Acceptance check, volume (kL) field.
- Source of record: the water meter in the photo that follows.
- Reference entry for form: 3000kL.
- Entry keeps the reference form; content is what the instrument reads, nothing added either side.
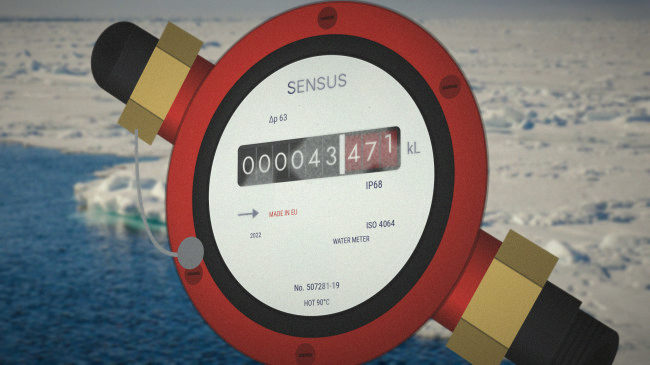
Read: 43.471kL
